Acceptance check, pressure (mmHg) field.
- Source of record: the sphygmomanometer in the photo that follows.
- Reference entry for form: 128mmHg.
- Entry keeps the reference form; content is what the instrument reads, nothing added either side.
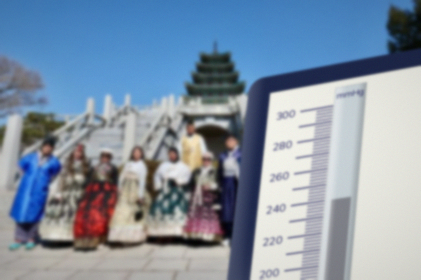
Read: 240mmHg
